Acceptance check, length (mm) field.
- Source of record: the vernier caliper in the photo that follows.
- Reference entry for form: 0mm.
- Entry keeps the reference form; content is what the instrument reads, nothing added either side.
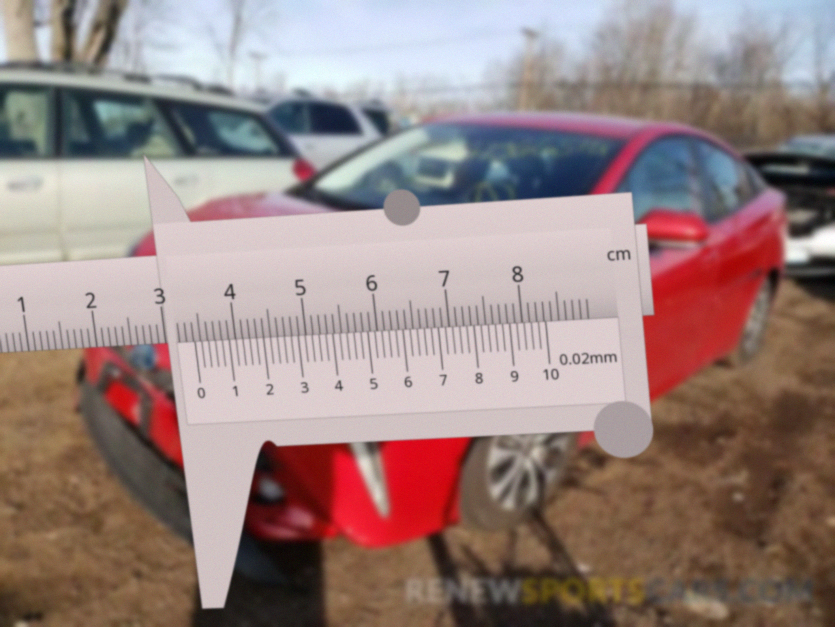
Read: 34.2mm
